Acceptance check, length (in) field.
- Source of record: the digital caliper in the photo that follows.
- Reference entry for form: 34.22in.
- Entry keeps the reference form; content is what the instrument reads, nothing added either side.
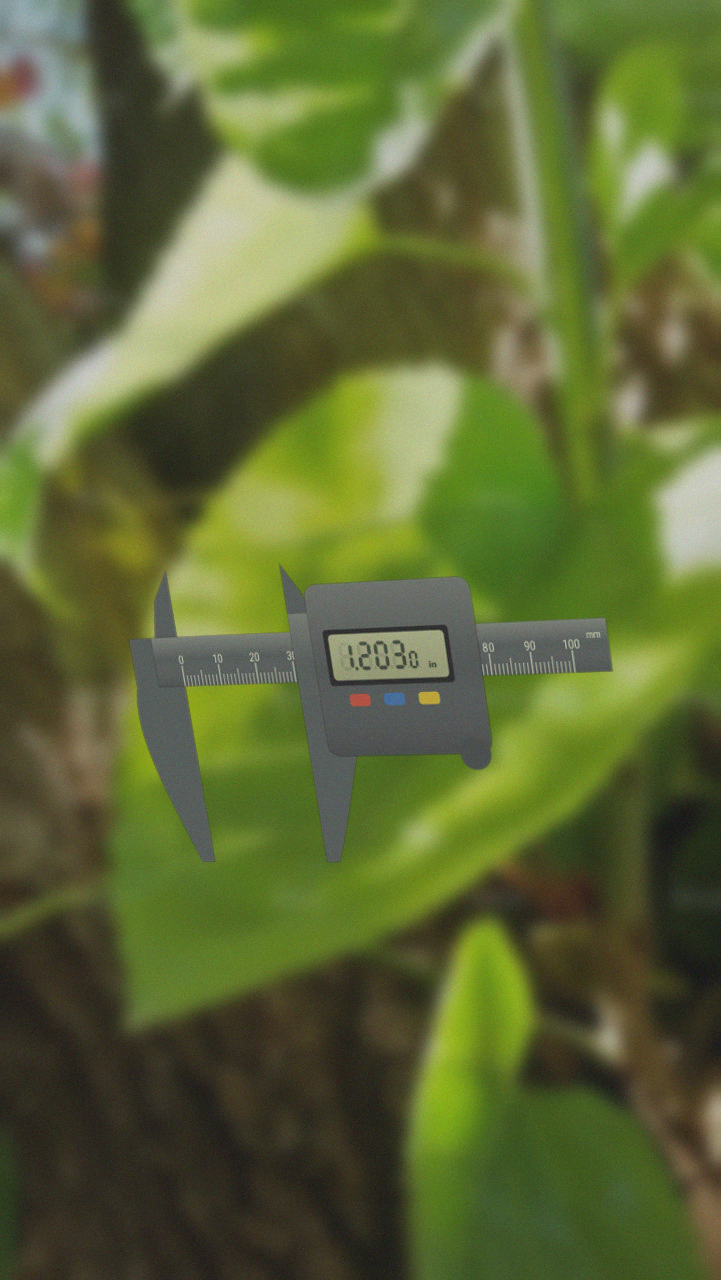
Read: 1.2030in
